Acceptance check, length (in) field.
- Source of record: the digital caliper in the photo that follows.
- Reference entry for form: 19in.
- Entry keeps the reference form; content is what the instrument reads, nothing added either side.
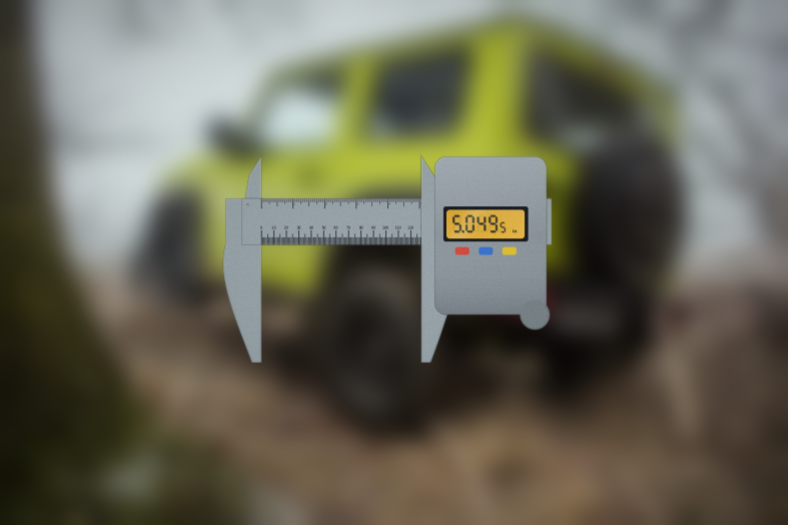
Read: 5.0495in
